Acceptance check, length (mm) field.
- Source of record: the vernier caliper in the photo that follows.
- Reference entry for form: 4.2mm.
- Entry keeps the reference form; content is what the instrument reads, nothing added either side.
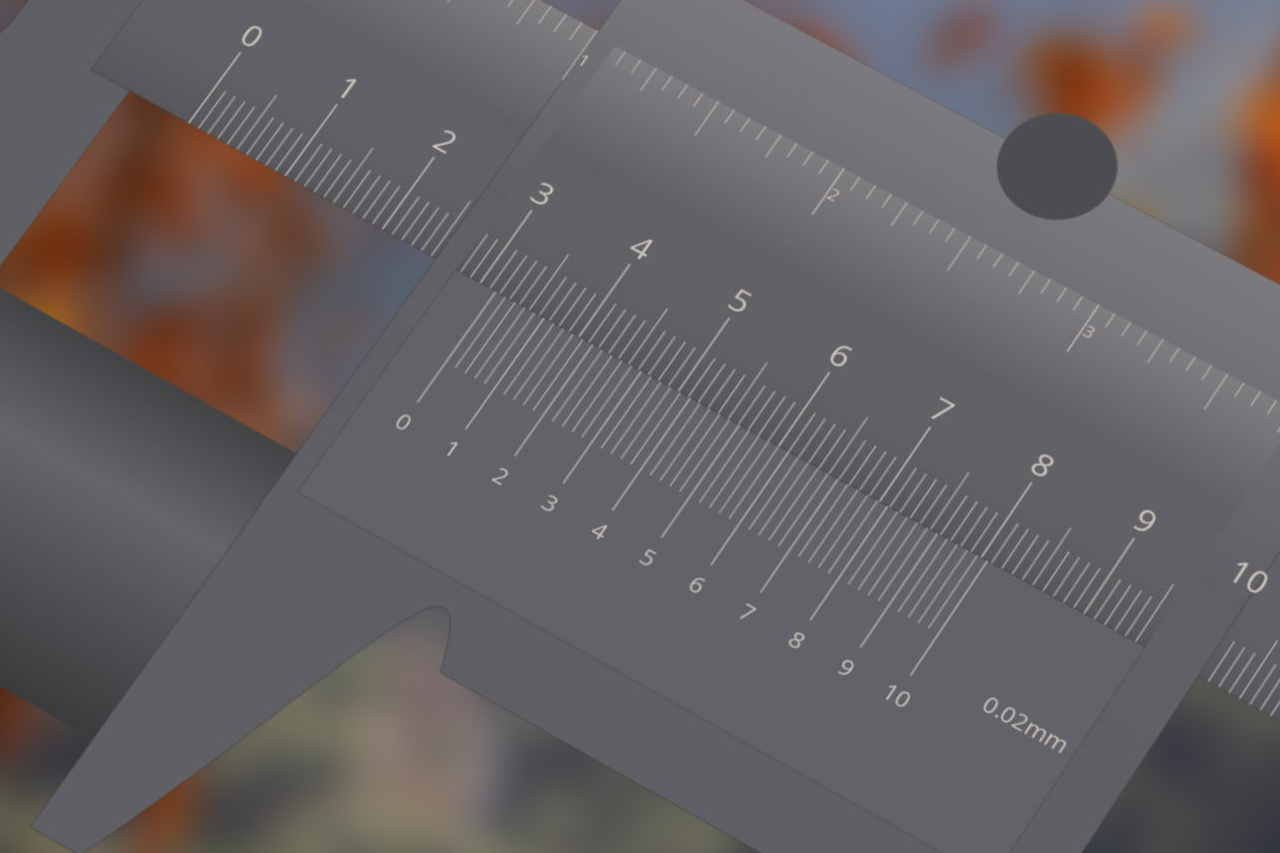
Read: 31.6mm
